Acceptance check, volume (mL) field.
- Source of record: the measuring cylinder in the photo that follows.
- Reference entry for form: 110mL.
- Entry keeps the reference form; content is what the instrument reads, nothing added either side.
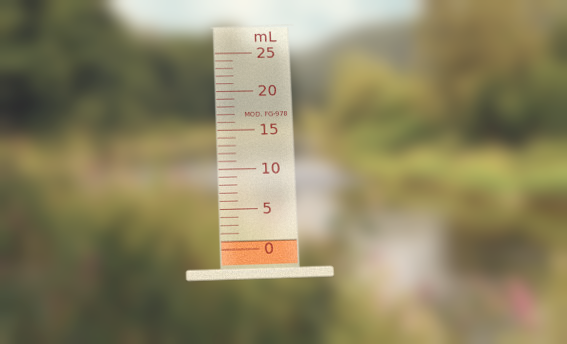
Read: 1mL
